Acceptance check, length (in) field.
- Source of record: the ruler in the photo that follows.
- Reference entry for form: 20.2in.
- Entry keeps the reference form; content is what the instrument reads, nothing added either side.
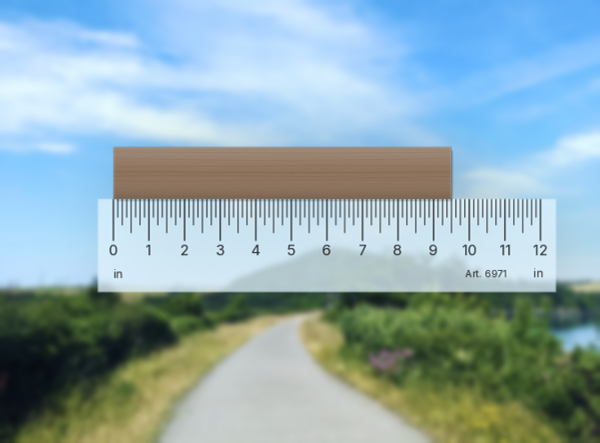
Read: 9.5in
